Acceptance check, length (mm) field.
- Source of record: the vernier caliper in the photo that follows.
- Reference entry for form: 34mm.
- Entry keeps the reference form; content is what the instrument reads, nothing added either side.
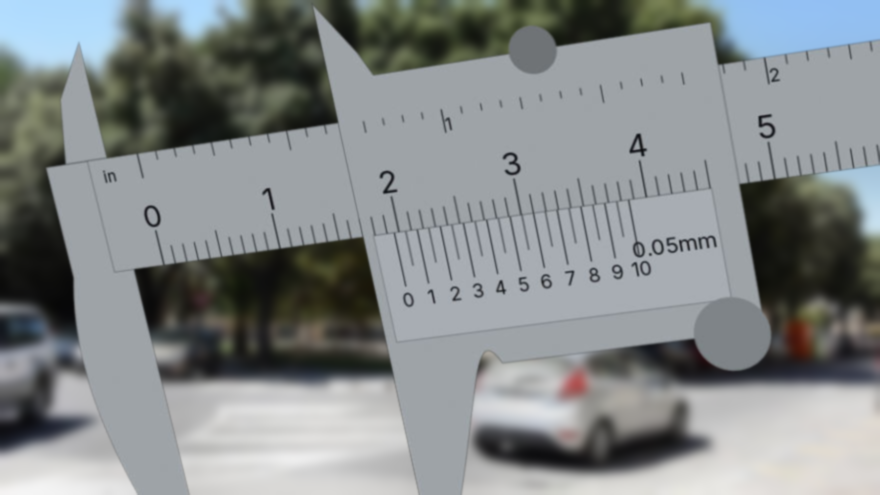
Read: 19.6mm
